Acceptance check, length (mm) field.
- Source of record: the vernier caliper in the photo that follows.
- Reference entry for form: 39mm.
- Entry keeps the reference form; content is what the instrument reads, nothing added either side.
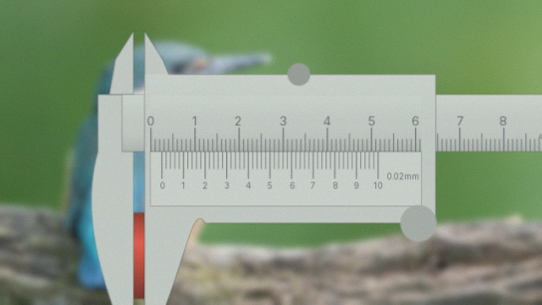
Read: 2.5mm
